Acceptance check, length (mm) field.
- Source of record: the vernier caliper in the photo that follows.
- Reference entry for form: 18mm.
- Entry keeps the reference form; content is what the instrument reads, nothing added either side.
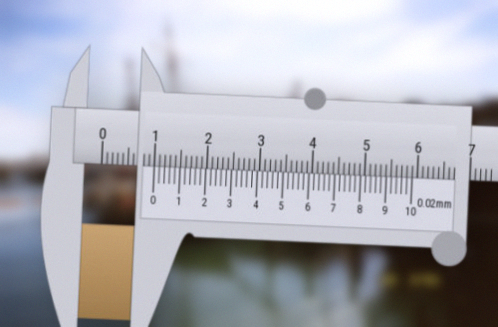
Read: 10.0mm
